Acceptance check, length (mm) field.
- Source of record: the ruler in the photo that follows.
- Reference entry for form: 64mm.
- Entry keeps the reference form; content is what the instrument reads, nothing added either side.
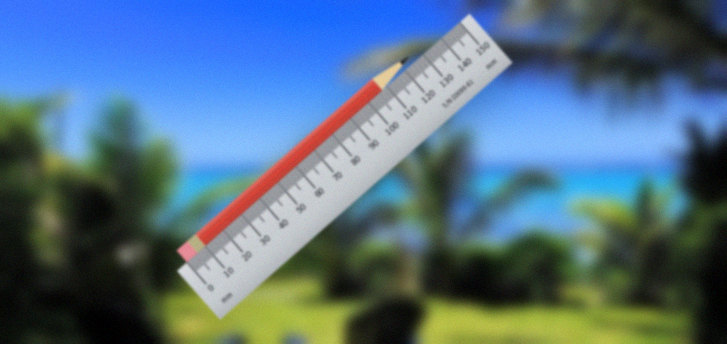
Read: 125mm
